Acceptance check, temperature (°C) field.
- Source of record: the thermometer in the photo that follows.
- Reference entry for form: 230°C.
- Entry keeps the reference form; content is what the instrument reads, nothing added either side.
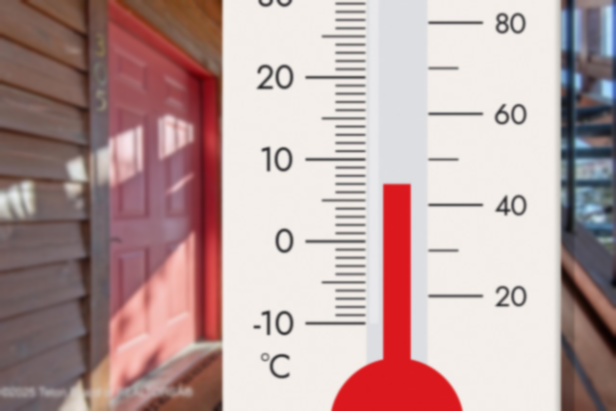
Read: 7°C
